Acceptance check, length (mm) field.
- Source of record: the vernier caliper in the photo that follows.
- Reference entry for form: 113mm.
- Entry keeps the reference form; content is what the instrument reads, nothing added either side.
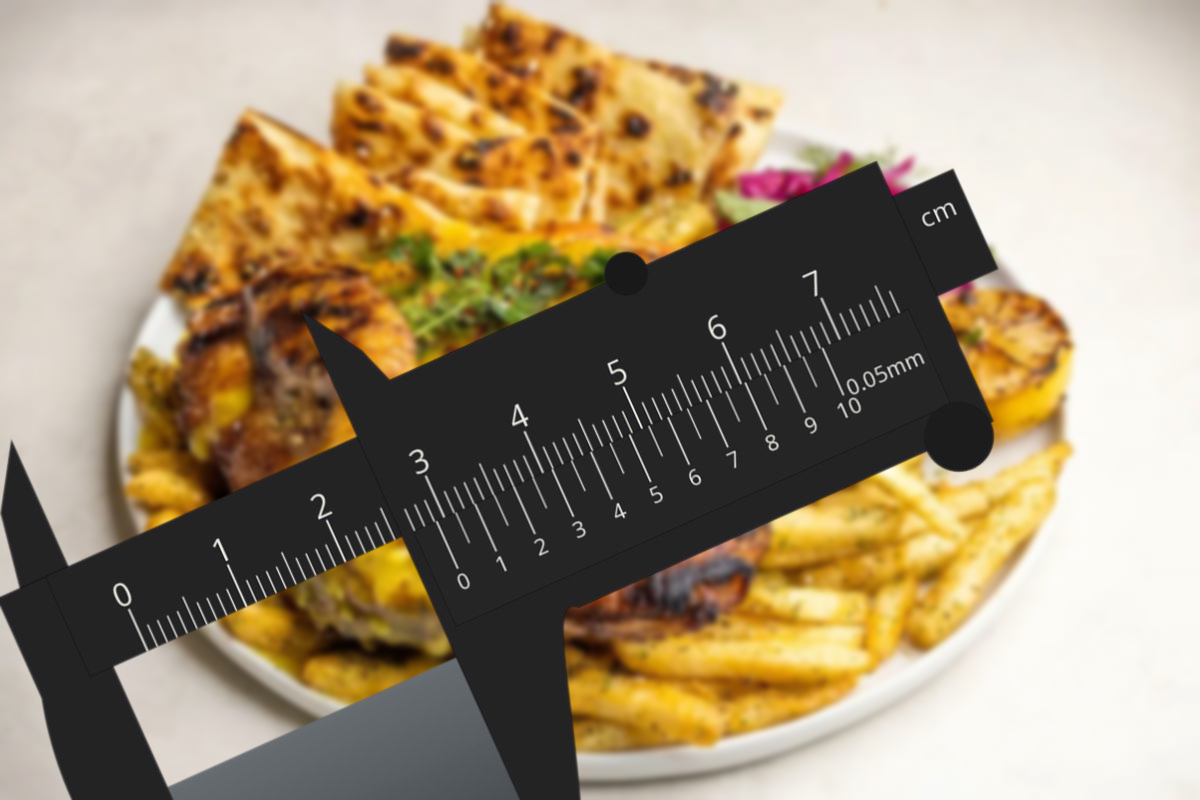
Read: 29.2mm
